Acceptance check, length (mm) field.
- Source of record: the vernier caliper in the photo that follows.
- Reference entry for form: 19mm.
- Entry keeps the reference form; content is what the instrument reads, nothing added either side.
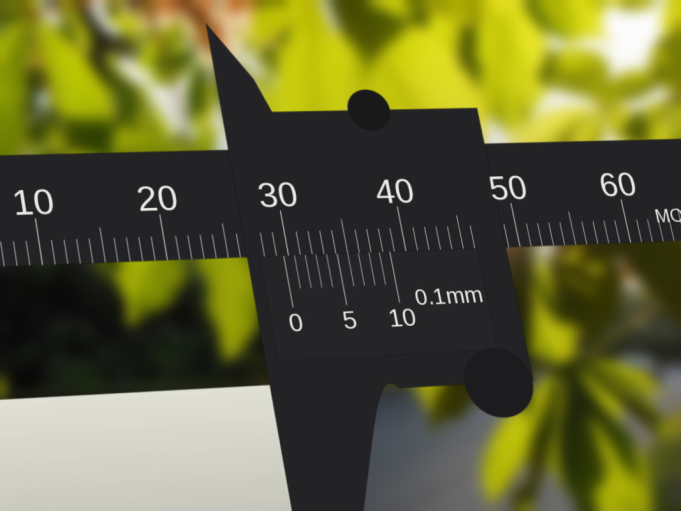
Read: 29.6mm
